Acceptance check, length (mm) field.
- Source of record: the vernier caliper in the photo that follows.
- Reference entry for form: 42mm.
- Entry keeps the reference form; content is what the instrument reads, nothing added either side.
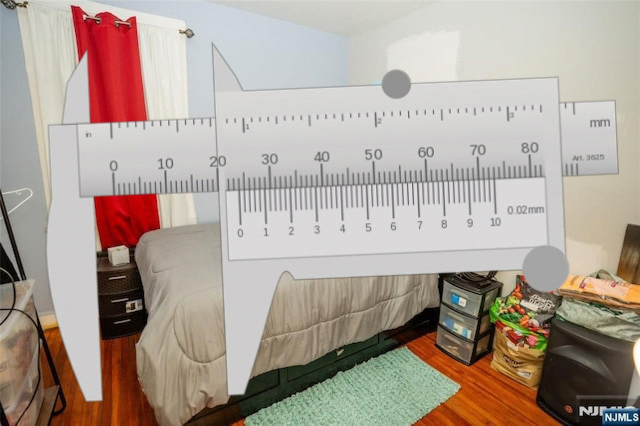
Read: 24.0mm
